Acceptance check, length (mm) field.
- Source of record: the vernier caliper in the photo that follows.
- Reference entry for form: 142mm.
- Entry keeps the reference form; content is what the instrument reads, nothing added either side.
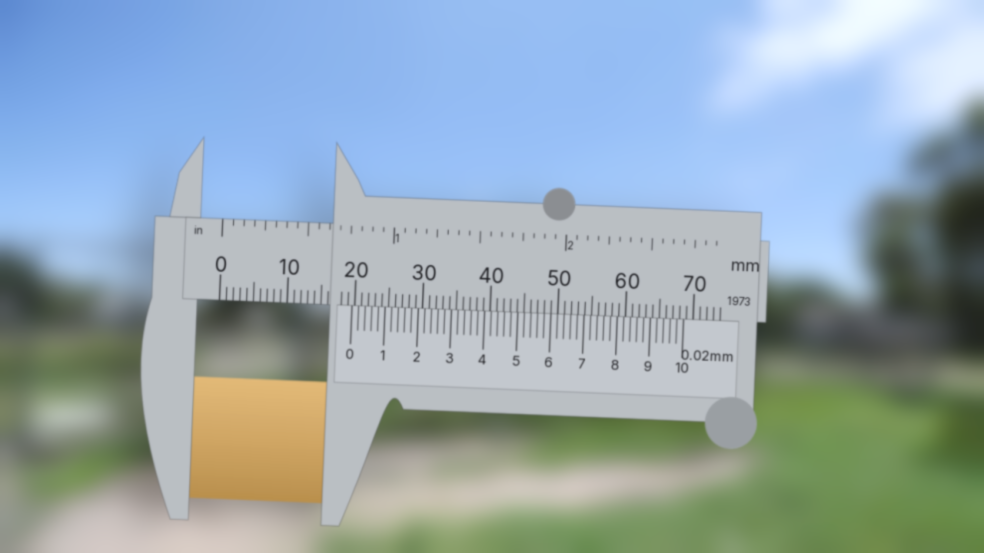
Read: 19.6mm
